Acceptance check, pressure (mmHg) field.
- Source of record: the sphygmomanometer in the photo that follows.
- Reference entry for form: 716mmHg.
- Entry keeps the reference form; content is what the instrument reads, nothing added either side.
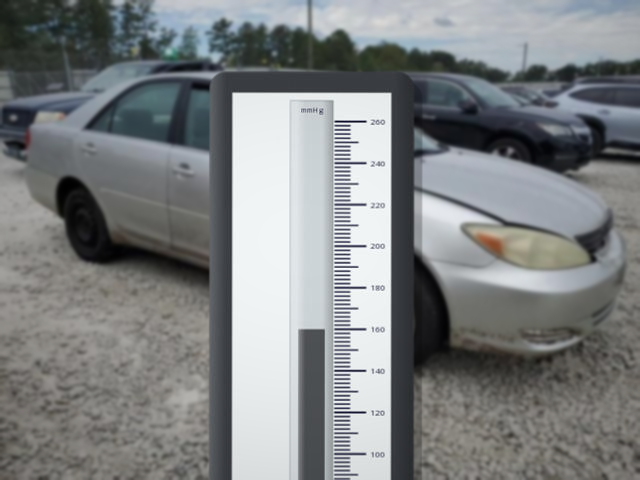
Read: 160mmHg
